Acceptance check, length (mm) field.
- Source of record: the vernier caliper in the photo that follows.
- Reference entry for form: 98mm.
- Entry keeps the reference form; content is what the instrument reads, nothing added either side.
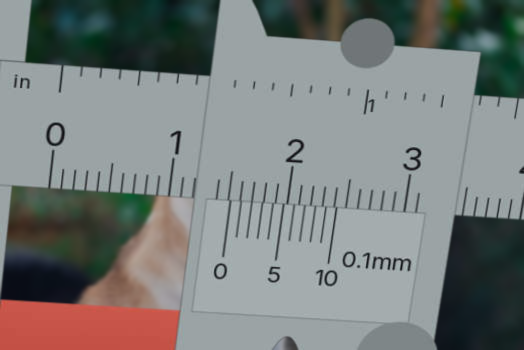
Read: 15.2mm
